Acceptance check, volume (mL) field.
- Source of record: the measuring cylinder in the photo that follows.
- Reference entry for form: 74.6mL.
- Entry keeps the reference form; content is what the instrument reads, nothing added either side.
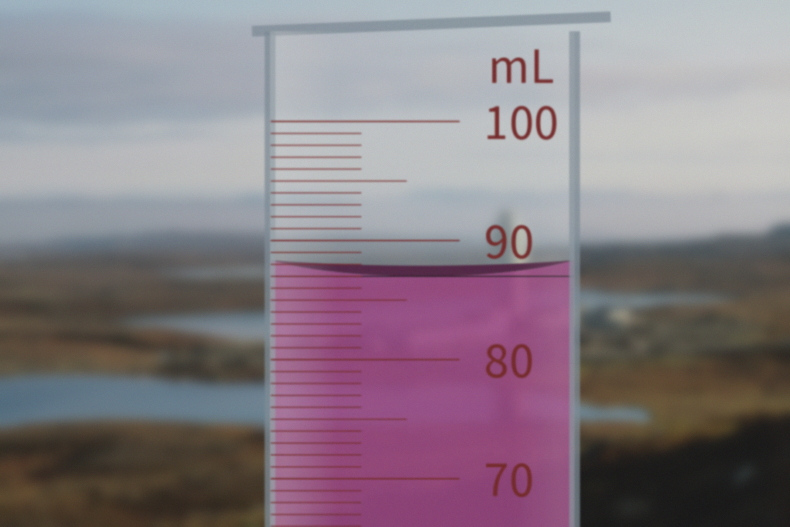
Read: 87mL
